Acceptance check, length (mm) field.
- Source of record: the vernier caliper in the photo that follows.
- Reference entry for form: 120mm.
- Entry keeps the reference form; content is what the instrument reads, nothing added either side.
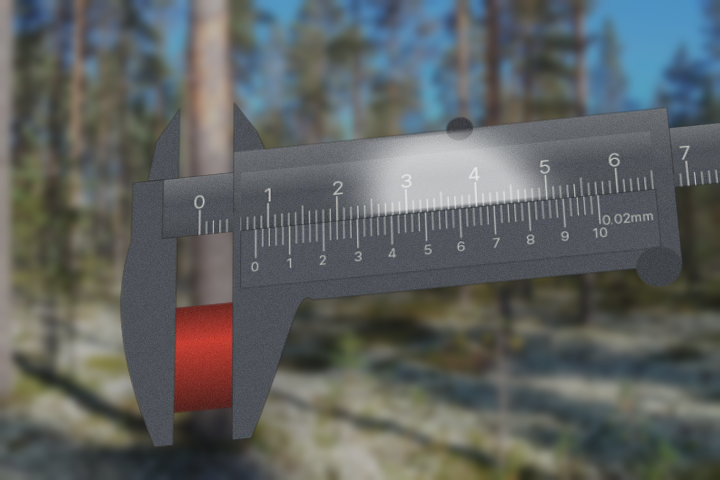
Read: 8.2mm
